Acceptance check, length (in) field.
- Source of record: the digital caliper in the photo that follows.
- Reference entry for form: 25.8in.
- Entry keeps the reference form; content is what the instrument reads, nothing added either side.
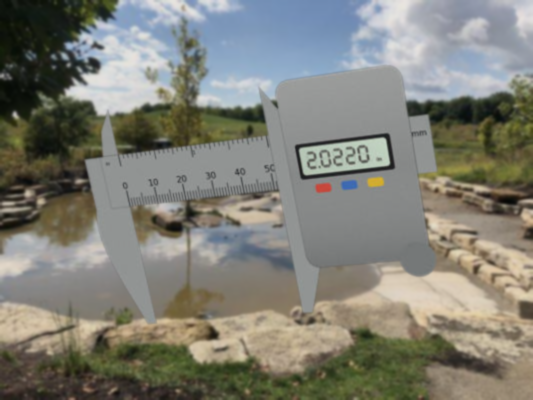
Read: 2.0220in
